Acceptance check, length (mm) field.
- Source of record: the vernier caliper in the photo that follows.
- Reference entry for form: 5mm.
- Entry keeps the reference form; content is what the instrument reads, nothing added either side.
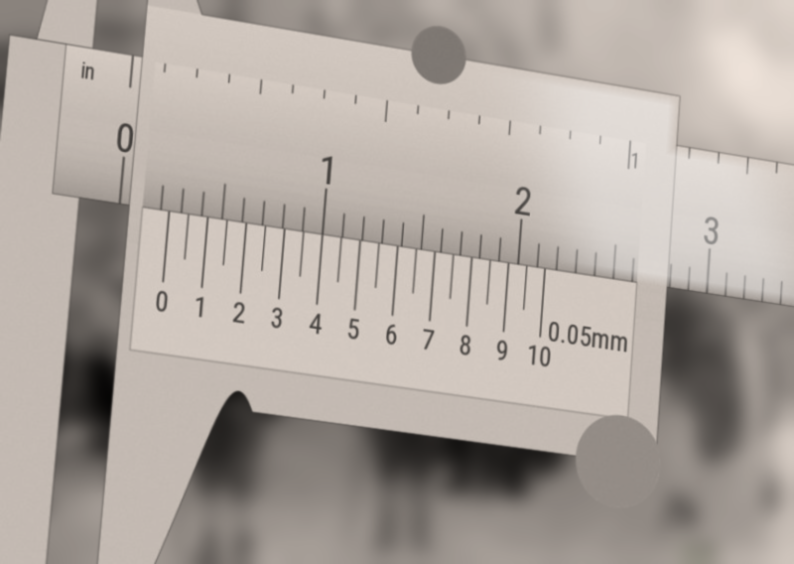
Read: 2.4mm
